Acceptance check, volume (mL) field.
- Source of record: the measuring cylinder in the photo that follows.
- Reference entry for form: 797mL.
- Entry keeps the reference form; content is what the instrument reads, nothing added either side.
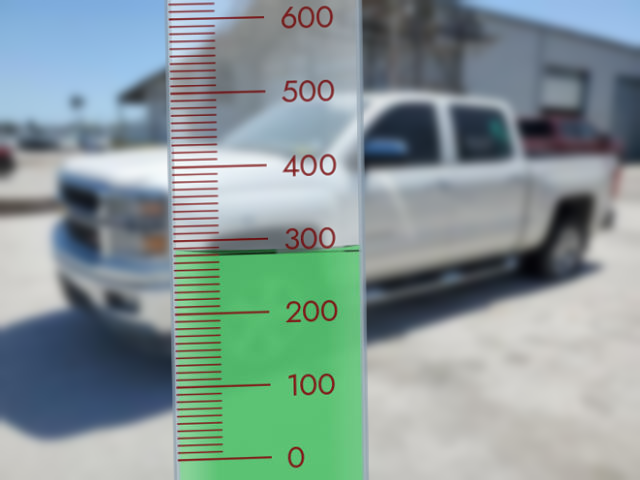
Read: 280mL
